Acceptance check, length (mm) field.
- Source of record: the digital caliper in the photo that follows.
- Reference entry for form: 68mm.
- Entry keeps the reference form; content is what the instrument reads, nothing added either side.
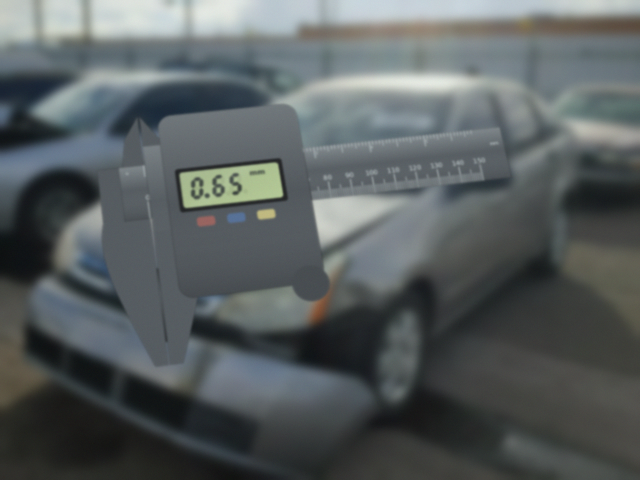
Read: 0.65mm
